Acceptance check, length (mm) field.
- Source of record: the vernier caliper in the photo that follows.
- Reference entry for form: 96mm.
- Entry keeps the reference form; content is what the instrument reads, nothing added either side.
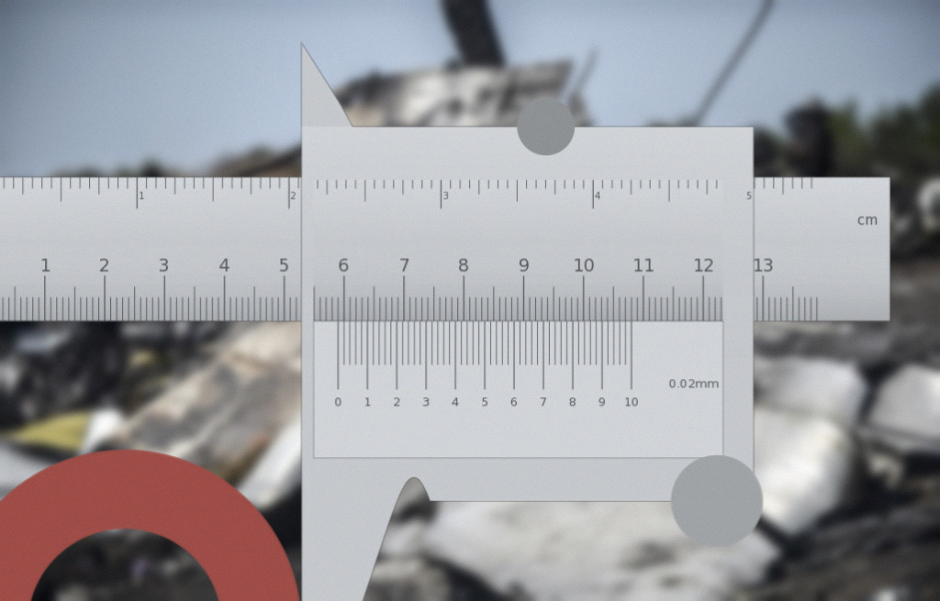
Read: 59.0mm
